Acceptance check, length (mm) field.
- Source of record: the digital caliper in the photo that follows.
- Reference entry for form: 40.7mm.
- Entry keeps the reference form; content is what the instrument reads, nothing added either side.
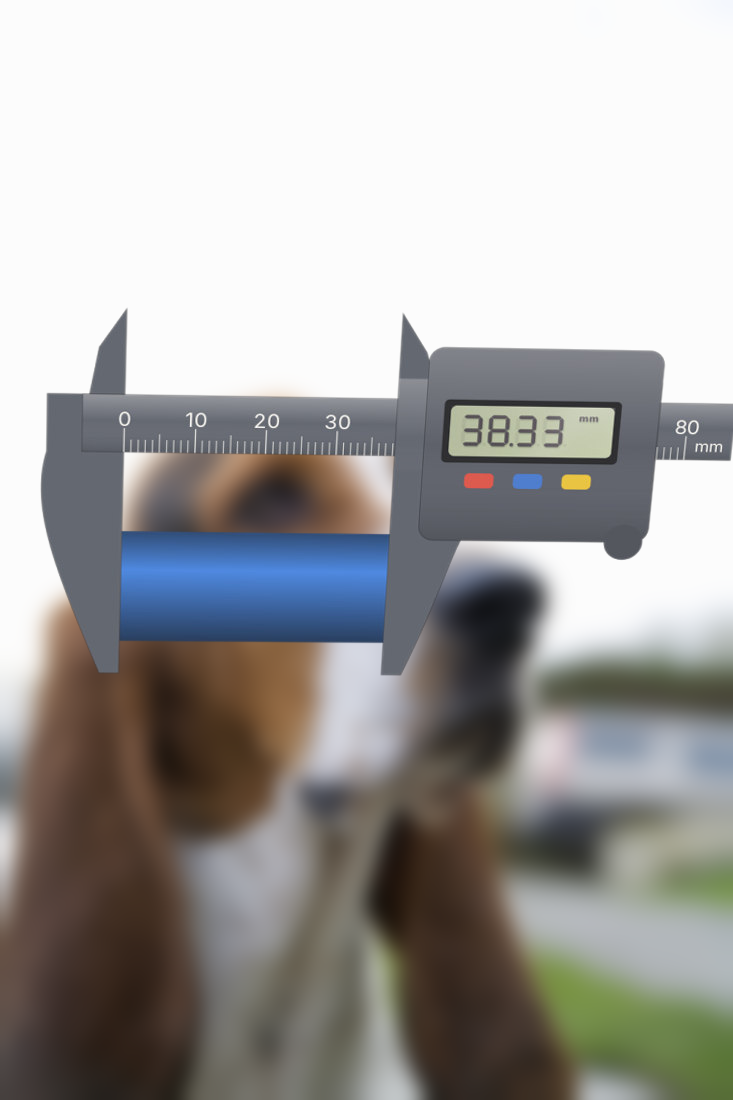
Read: 38.33mm
